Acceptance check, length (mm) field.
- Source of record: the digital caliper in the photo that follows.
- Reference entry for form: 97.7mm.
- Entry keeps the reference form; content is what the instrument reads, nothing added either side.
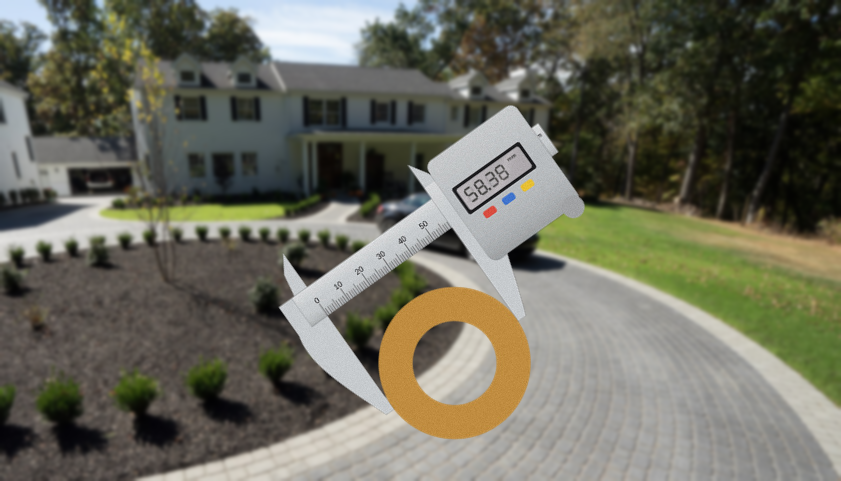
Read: 58.38mm
